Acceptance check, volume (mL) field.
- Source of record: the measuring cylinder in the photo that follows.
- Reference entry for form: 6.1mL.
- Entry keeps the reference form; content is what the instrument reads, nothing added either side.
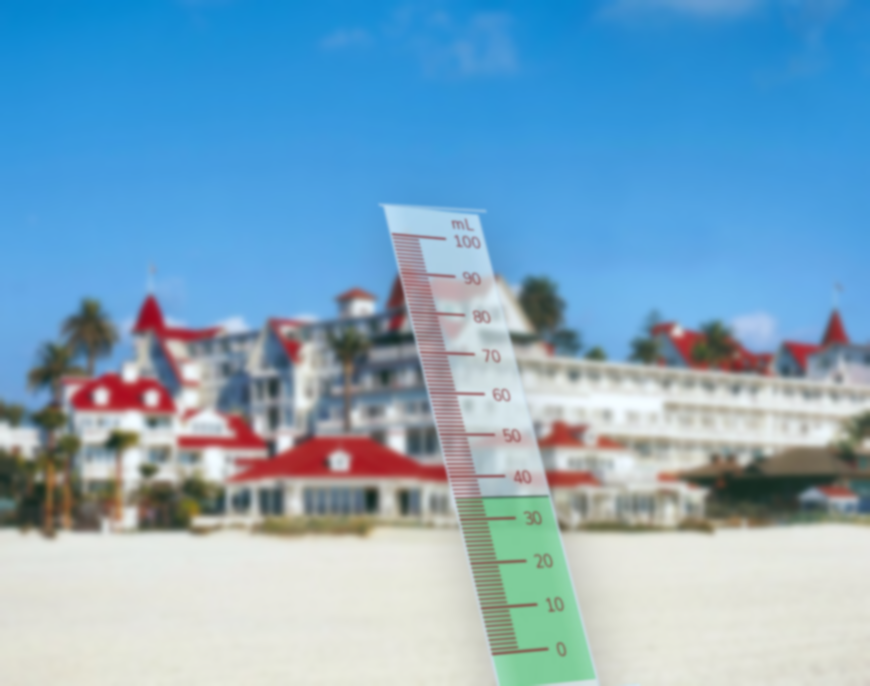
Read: 35mL
